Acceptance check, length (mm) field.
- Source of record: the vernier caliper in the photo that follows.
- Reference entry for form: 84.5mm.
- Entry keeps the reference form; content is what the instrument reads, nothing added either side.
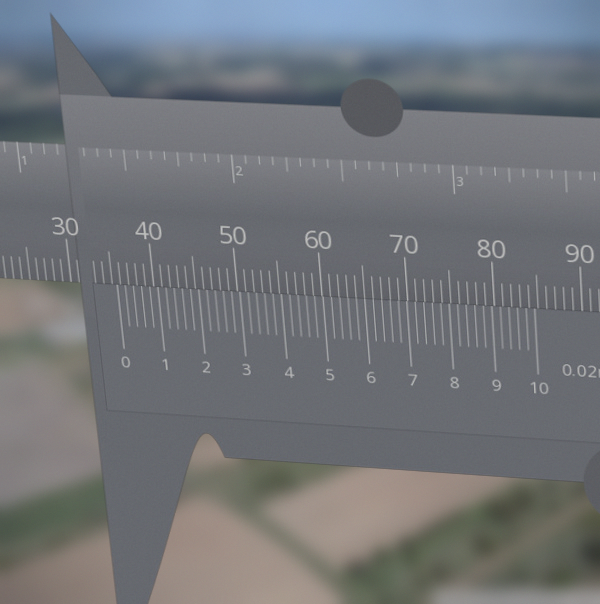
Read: 35.6mm
